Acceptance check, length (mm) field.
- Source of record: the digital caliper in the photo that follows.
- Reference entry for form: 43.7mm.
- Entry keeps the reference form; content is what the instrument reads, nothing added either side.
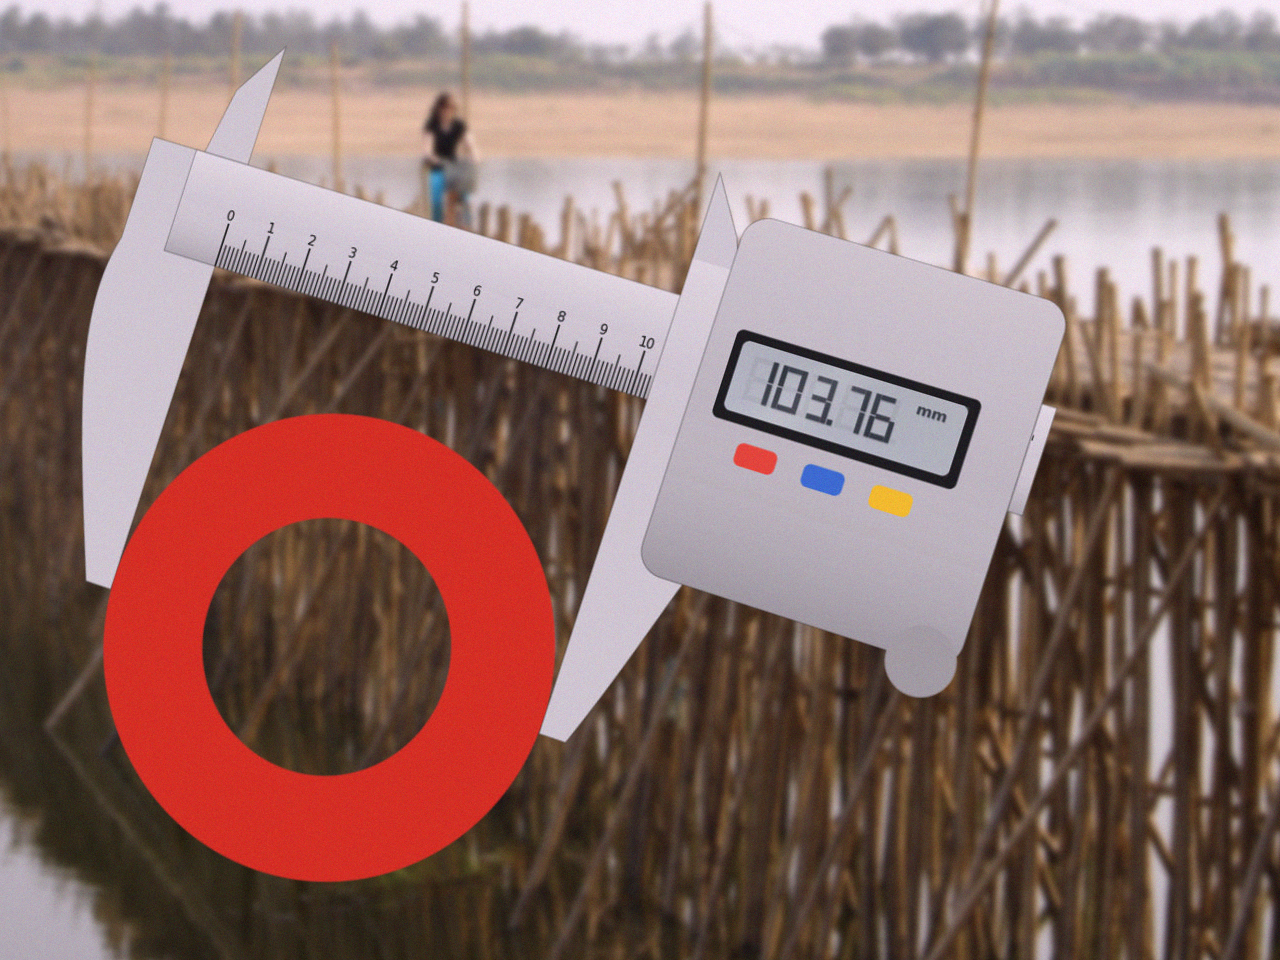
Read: 103.76mm
